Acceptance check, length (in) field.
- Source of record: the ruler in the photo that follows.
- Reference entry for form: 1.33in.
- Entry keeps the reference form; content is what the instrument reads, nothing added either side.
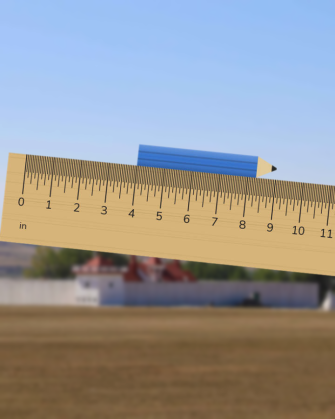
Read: 5in
